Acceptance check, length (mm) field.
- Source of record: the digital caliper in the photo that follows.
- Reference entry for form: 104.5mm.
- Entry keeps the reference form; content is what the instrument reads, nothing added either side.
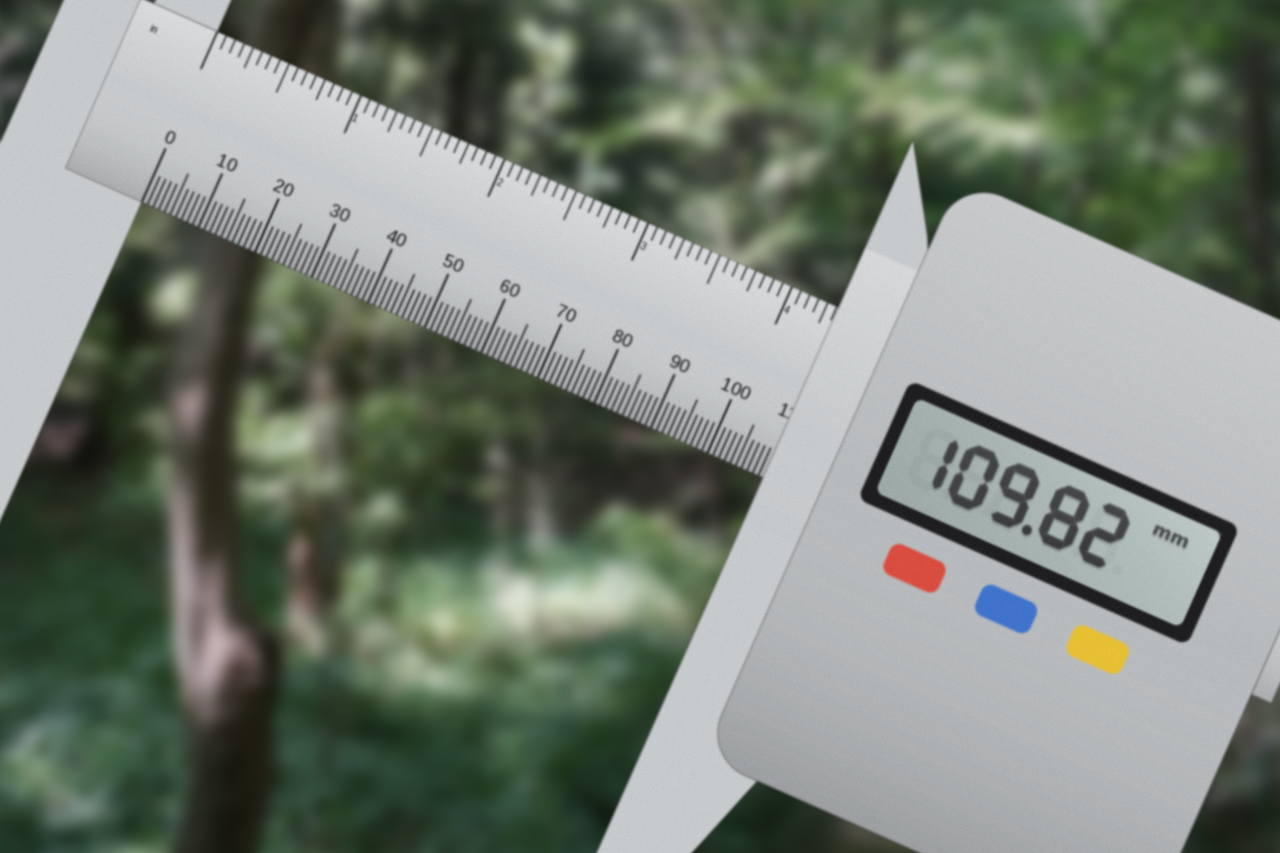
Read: 109.82mm
